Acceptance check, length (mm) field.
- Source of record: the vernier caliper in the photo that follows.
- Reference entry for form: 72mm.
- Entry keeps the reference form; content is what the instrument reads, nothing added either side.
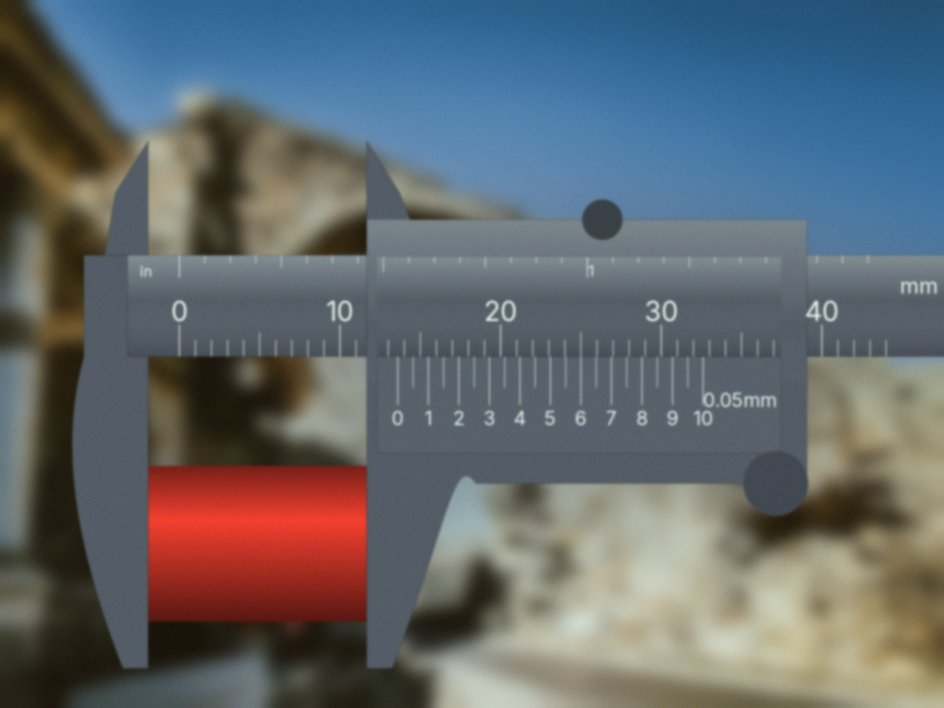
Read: 13.6mm
